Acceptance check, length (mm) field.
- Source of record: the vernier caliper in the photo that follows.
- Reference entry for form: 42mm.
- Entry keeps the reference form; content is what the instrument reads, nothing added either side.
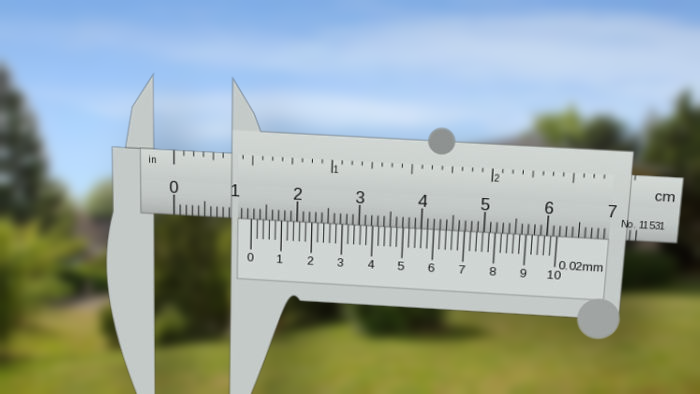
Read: 12.6mm
